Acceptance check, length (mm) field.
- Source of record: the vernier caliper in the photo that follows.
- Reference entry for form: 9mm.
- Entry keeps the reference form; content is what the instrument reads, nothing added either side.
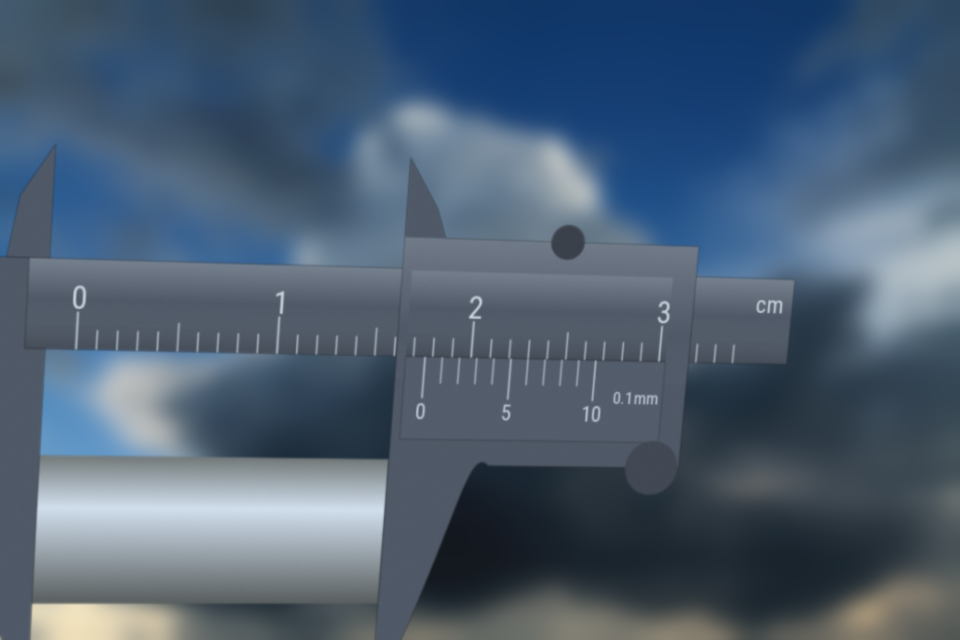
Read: 17.6mm
